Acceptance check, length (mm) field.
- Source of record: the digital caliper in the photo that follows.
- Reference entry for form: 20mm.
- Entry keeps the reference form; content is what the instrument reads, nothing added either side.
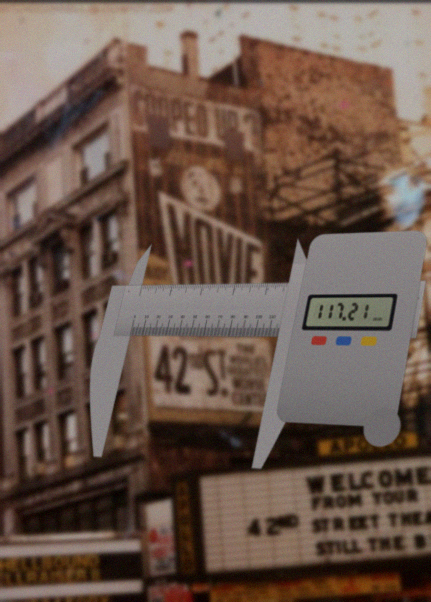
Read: 117.21mm
